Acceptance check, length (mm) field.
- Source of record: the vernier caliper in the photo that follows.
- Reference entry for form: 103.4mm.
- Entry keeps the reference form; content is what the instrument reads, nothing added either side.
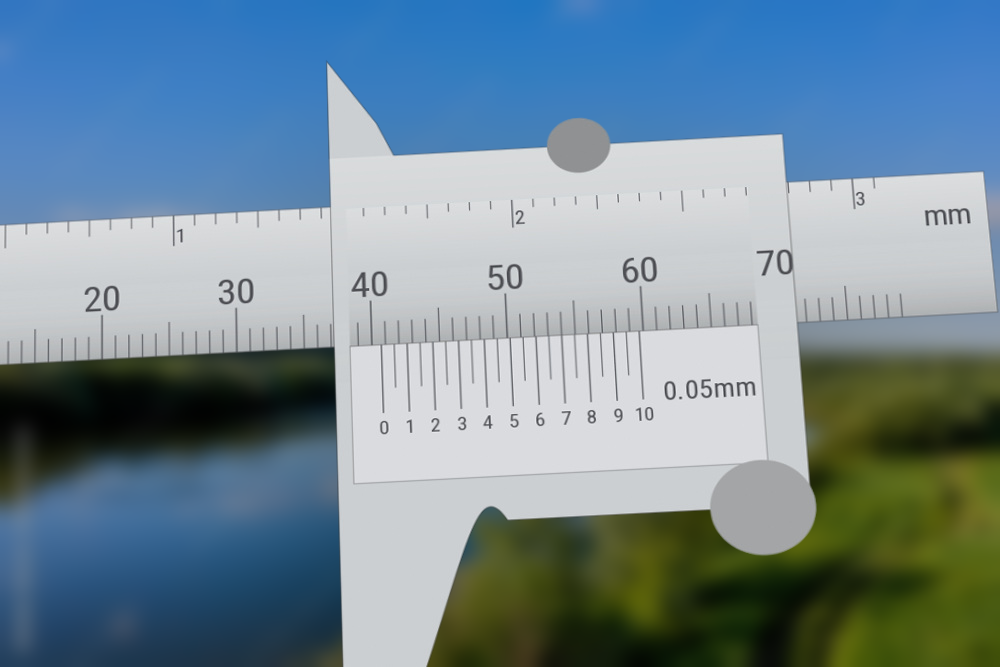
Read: 40.7mm
